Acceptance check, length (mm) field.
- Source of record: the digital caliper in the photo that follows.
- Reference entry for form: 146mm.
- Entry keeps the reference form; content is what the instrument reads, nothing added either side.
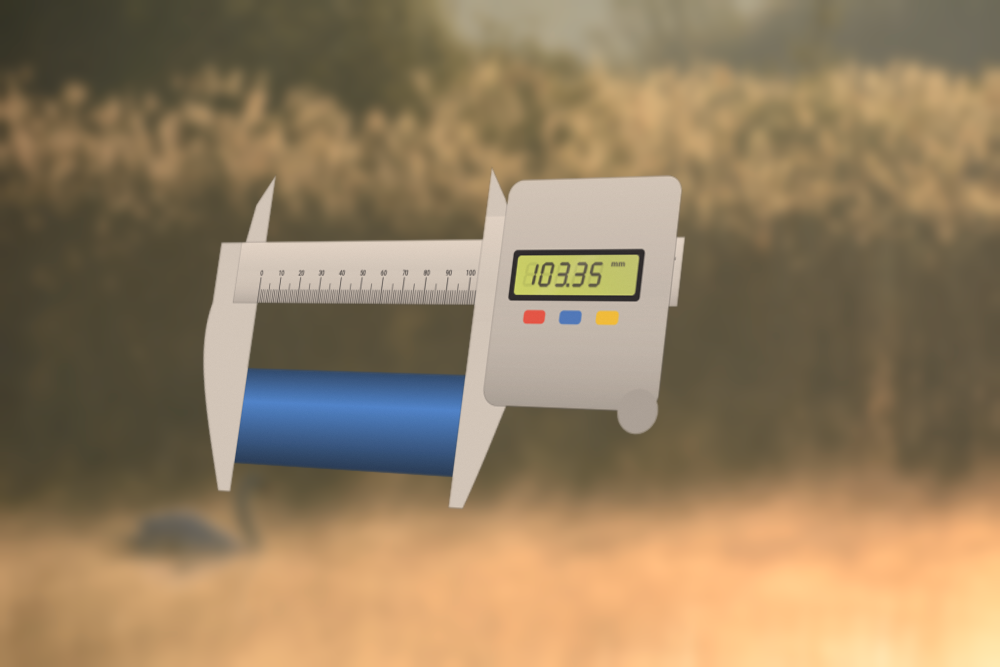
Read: 103.35mm
